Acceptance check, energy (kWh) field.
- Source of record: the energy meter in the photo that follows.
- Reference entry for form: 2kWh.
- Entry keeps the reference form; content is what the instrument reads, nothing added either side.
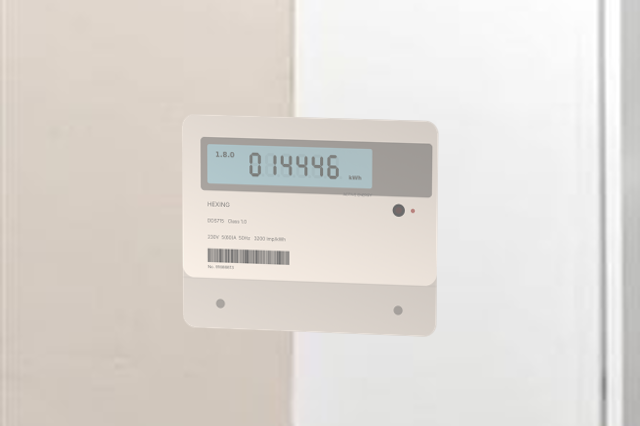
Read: 14446kWh
